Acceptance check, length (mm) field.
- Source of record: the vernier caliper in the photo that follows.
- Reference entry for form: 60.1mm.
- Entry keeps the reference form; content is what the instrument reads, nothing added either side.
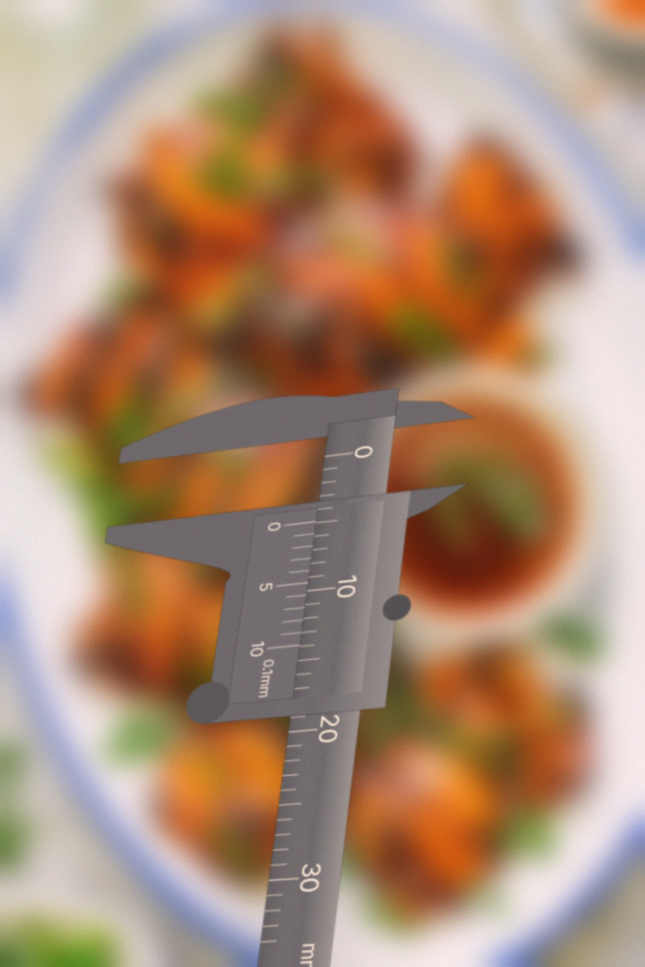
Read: 4.9mm
